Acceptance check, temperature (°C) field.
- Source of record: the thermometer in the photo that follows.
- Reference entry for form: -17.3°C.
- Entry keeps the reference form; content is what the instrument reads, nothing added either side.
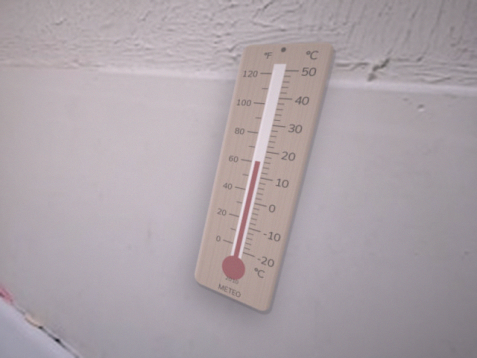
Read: 16°C
